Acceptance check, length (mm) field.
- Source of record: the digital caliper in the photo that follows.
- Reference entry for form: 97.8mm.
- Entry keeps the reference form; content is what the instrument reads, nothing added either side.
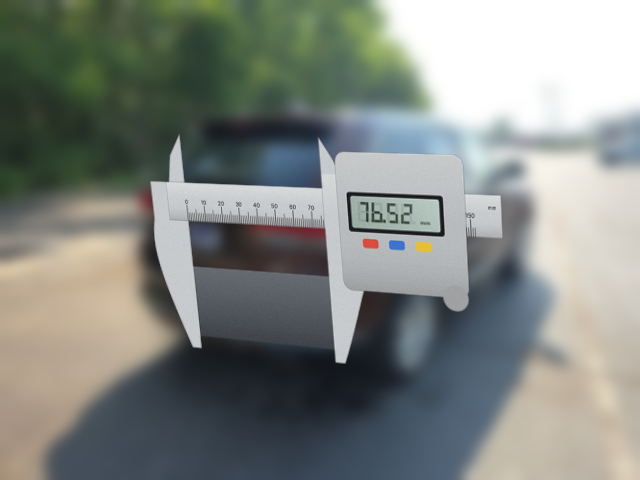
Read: 76.52mm
